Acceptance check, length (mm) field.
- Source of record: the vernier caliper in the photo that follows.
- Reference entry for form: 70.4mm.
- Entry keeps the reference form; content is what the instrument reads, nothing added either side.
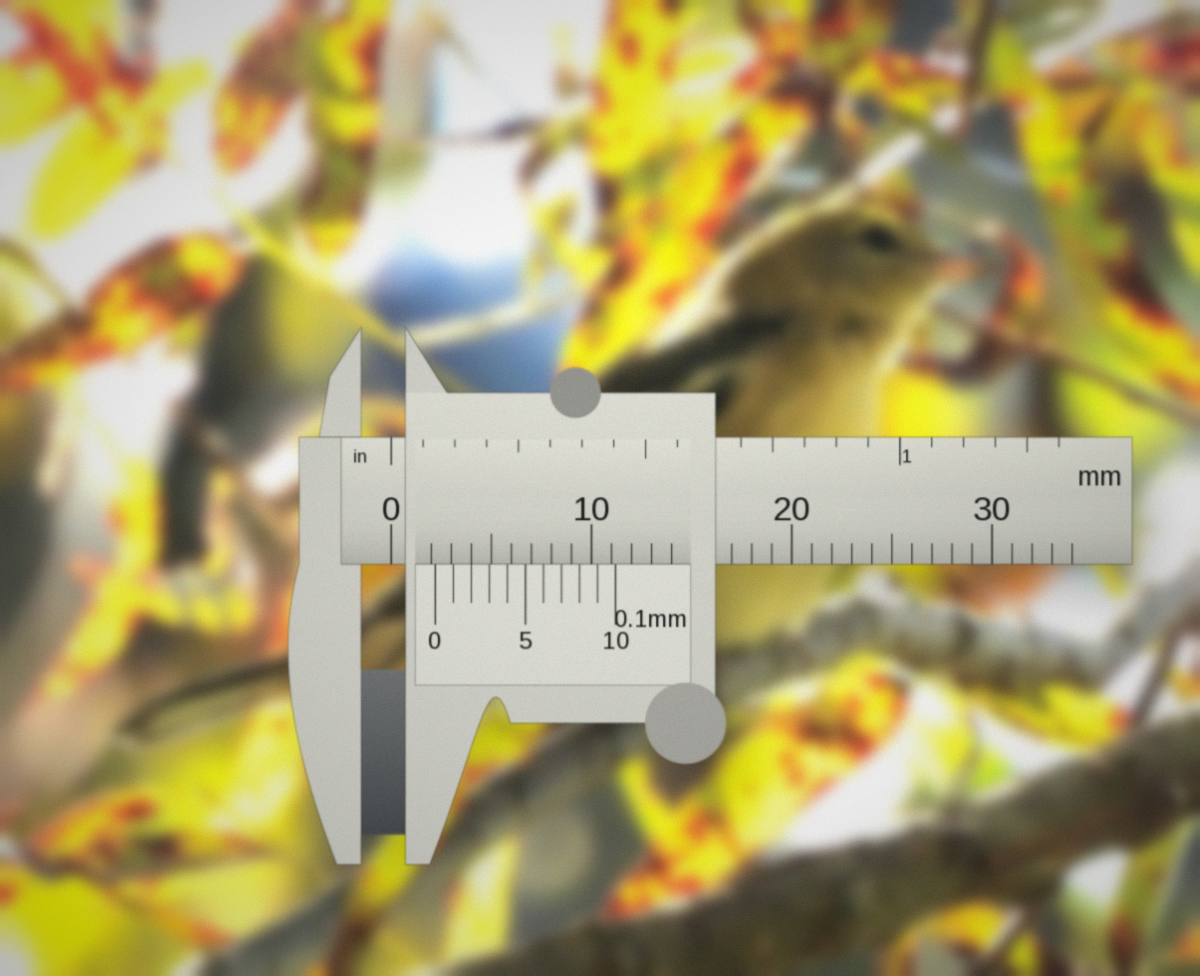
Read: 2.2mm
